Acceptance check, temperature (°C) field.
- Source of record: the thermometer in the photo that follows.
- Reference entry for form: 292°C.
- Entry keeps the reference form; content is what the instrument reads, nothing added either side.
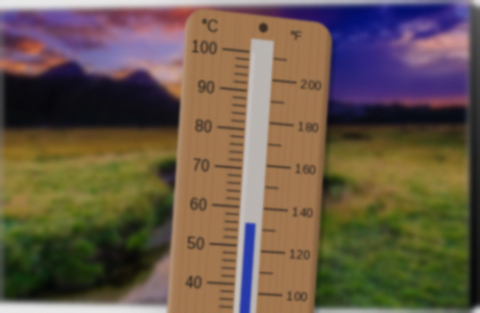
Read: 56°C
